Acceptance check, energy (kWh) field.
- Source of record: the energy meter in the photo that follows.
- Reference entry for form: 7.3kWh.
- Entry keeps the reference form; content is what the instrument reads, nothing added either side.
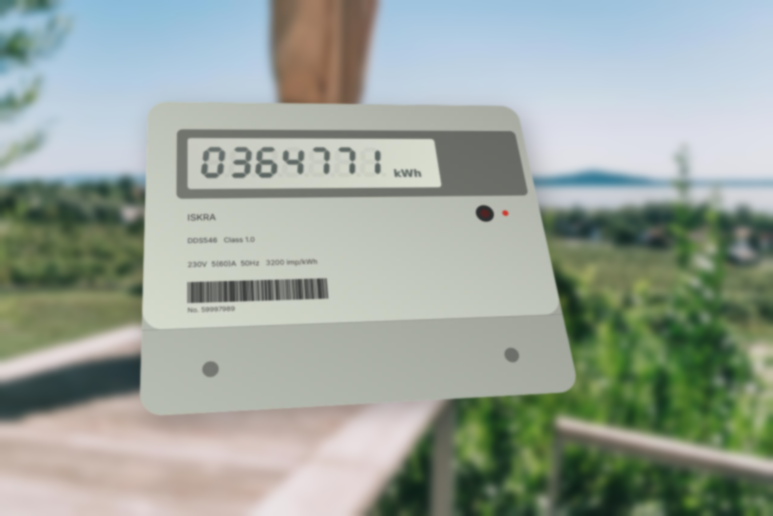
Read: 364771kWh
